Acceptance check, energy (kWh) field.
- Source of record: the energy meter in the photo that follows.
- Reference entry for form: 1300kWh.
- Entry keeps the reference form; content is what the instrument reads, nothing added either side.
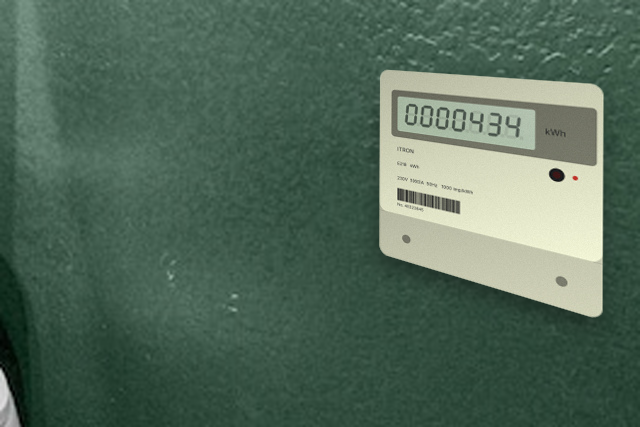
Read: 434kWh
